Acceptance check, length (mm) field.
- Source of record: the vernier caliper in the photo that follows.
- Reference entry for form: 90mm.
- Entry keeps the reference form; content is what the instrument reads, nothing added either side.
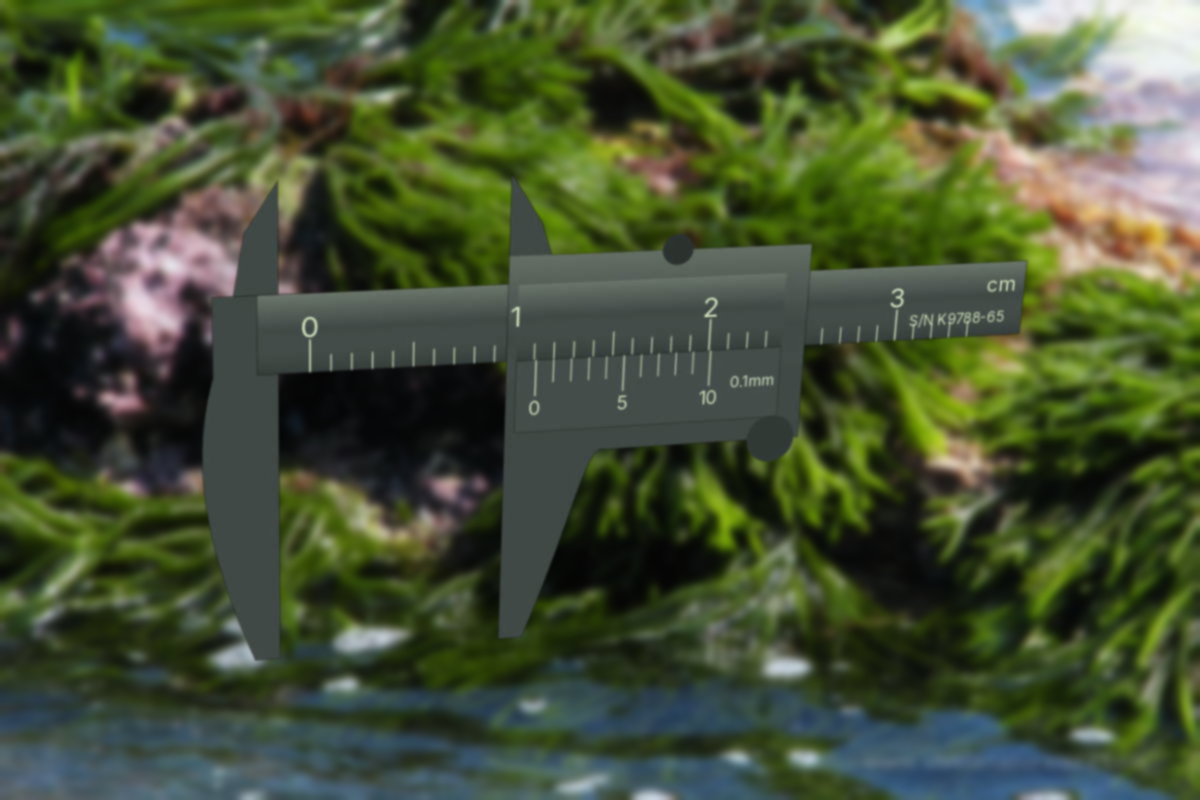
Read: 11.1mm
